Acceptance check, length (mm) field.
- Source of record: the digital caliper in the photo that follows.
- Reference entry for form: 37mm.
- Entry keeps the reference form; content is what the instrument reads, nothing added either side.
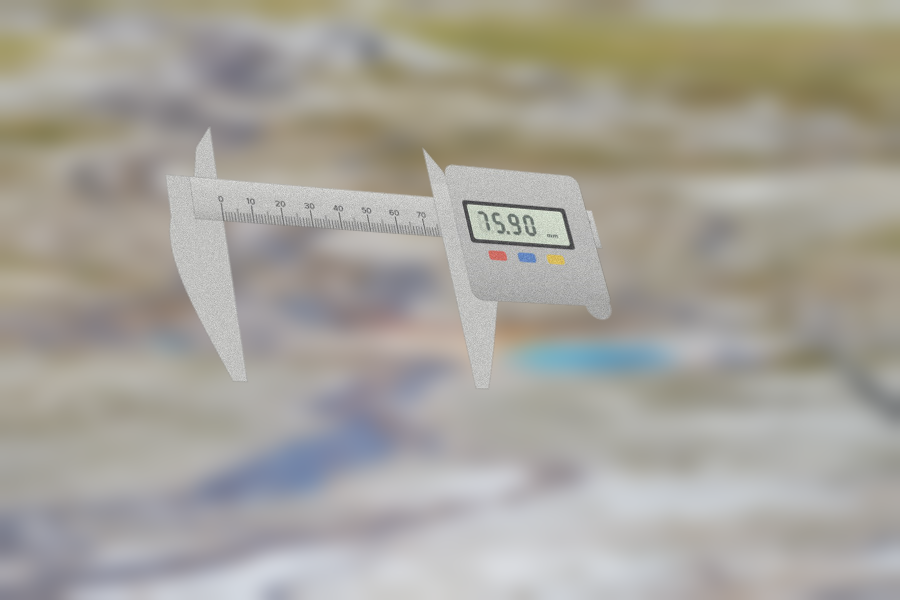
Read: 75.90mm
